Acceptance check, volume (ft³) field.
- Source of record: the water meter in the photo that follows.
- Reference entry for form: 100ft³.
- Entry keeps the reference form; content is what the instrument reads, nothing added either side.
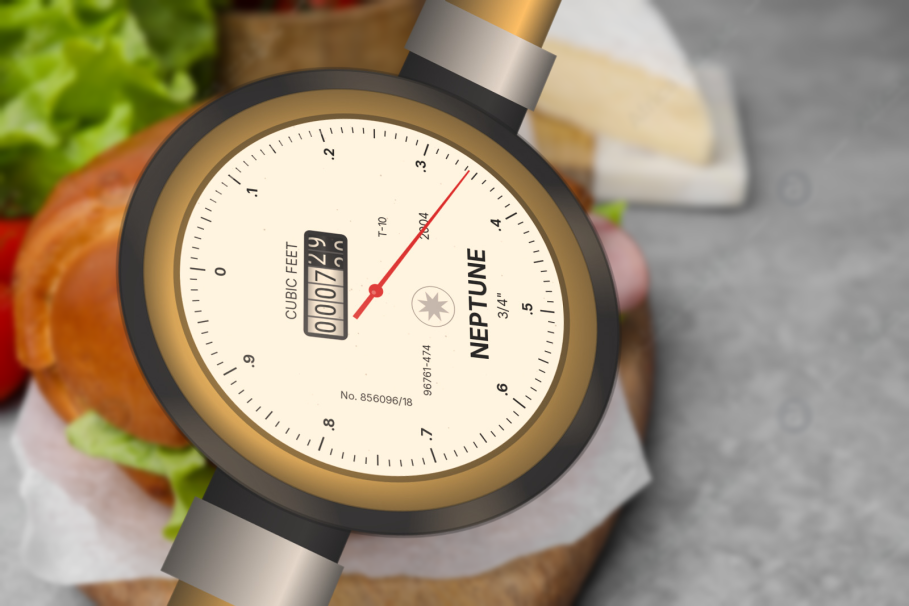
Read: 729.34ft³
